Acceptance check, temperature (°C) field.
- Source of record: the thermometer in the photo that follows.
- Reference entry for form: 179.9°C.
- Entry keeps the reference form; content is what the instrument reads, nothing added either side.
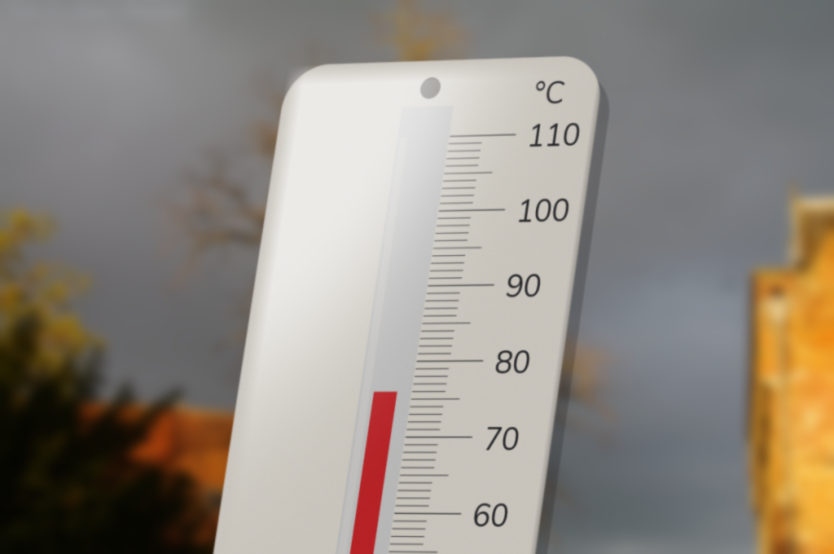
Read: 76°C
